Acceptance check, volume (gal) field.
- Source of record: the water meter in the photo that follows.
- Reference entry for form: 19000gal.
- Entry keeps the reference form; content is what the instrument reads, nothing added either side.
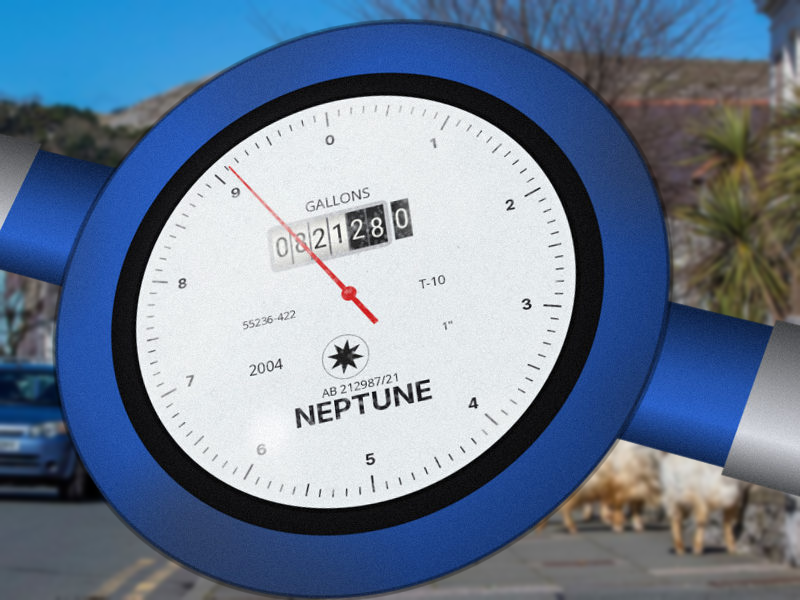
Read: 821279.1gal
